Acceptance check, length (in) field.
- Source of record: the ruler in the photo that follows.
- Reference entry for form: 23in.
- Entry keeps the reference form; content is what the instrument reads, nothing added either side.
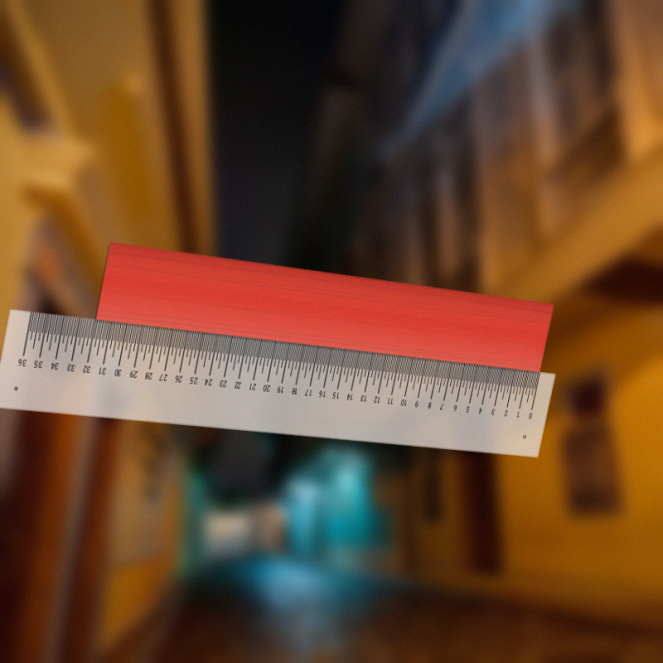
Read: 32in
